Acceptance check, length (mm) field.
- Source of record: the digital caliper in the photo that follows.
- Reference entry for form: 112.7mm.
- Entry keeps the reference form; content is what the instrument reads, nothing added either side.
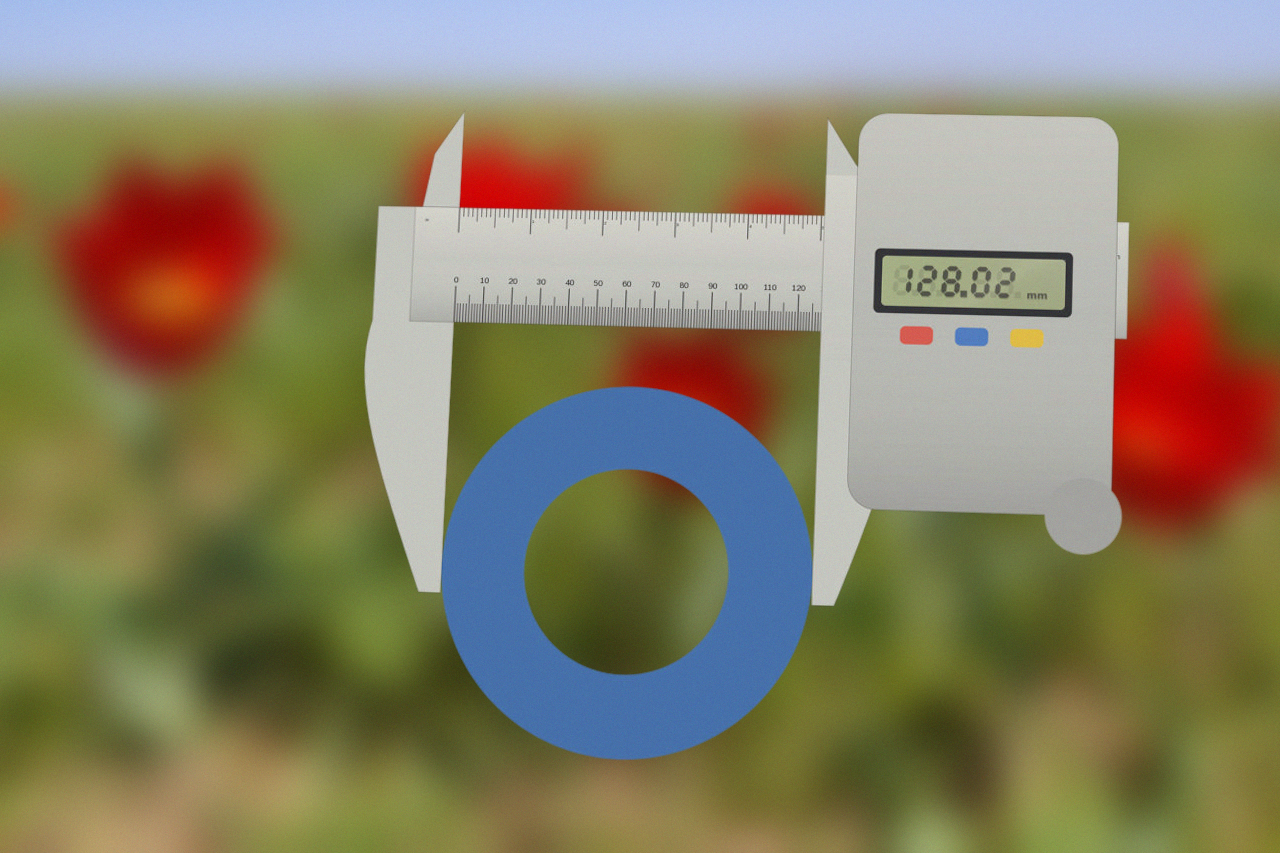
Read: 128.02mm
